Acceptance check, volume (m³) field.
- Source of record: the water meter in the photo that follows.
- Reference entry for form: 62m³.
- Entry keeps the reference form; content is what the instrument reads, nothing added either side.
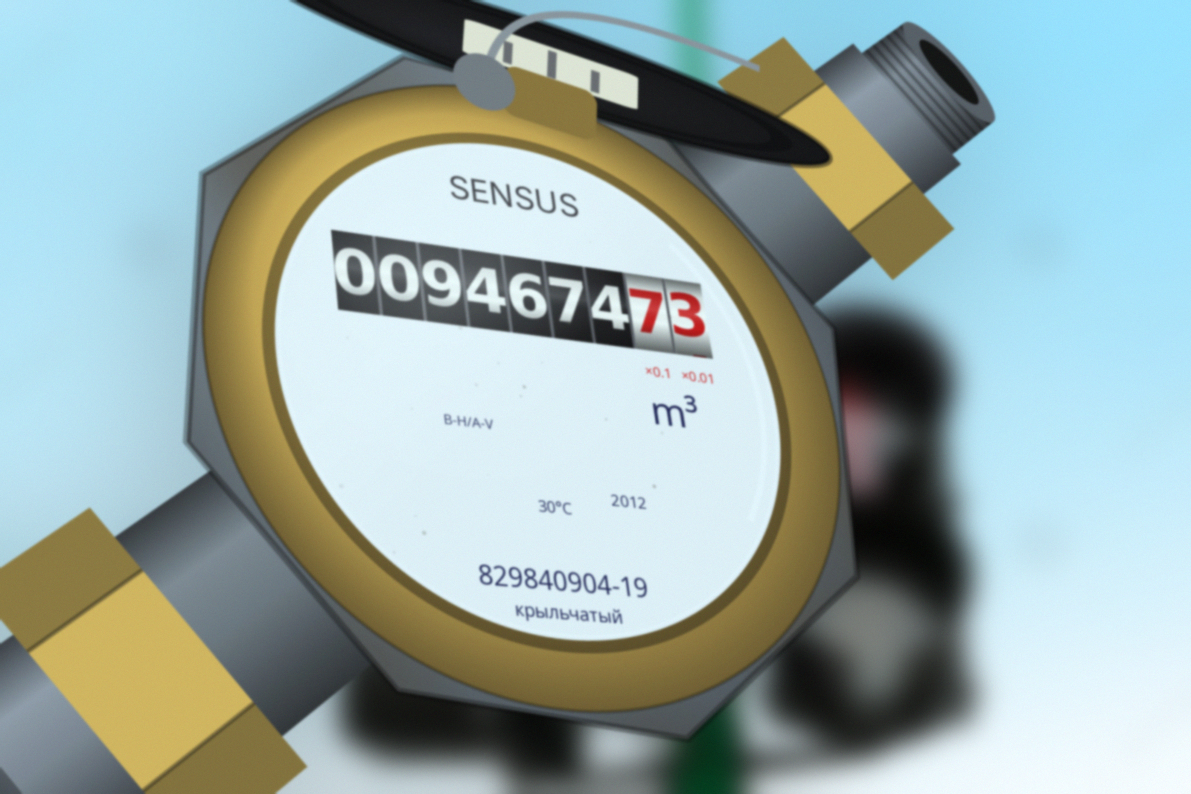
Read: 94674.73m³
